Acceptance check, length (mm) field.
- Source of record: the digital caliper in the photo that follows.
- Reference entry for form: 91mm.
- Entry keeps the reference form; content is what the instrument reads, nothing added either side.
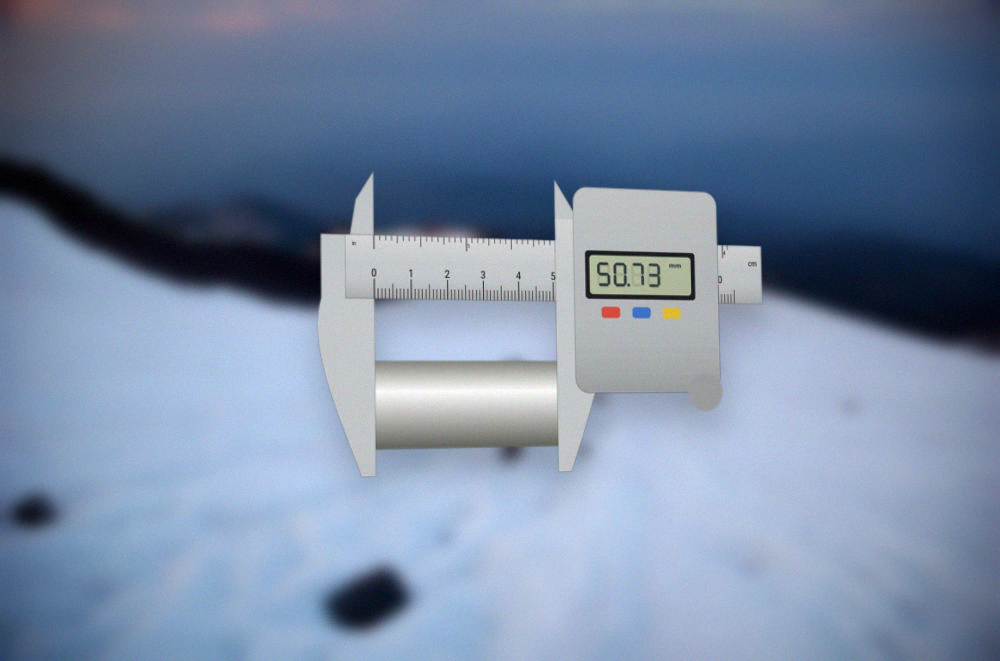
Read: 50.73mm
